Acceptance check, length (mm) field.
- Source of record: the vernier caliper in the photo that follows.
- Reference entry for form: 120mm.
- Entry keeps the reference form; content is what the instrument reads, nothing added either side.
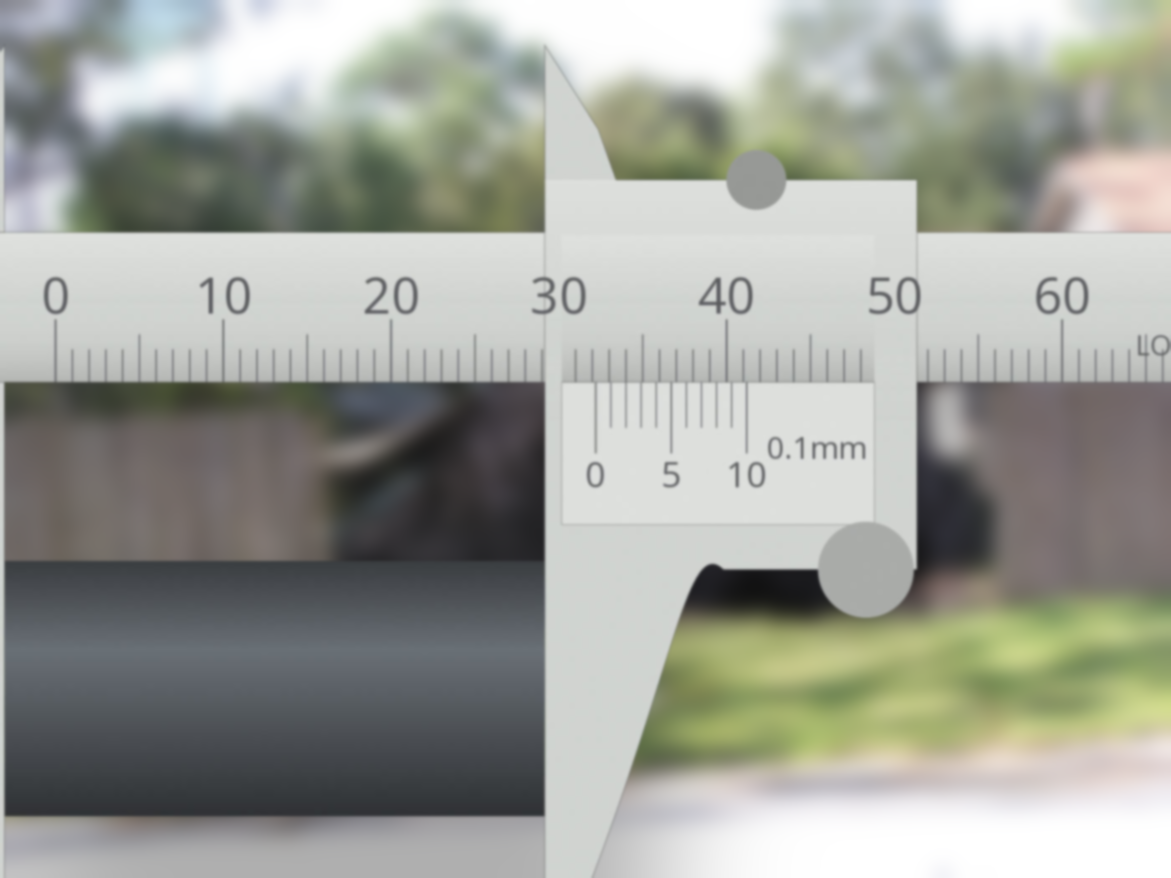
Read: 32.2mm
